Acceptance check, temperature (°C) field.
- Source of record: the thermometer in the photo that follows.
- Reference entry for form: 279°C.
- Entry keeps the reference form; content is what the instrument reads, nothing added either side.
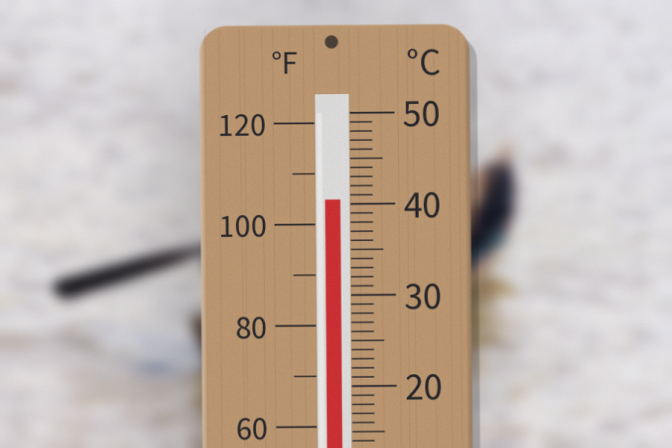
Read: 40.5°C
